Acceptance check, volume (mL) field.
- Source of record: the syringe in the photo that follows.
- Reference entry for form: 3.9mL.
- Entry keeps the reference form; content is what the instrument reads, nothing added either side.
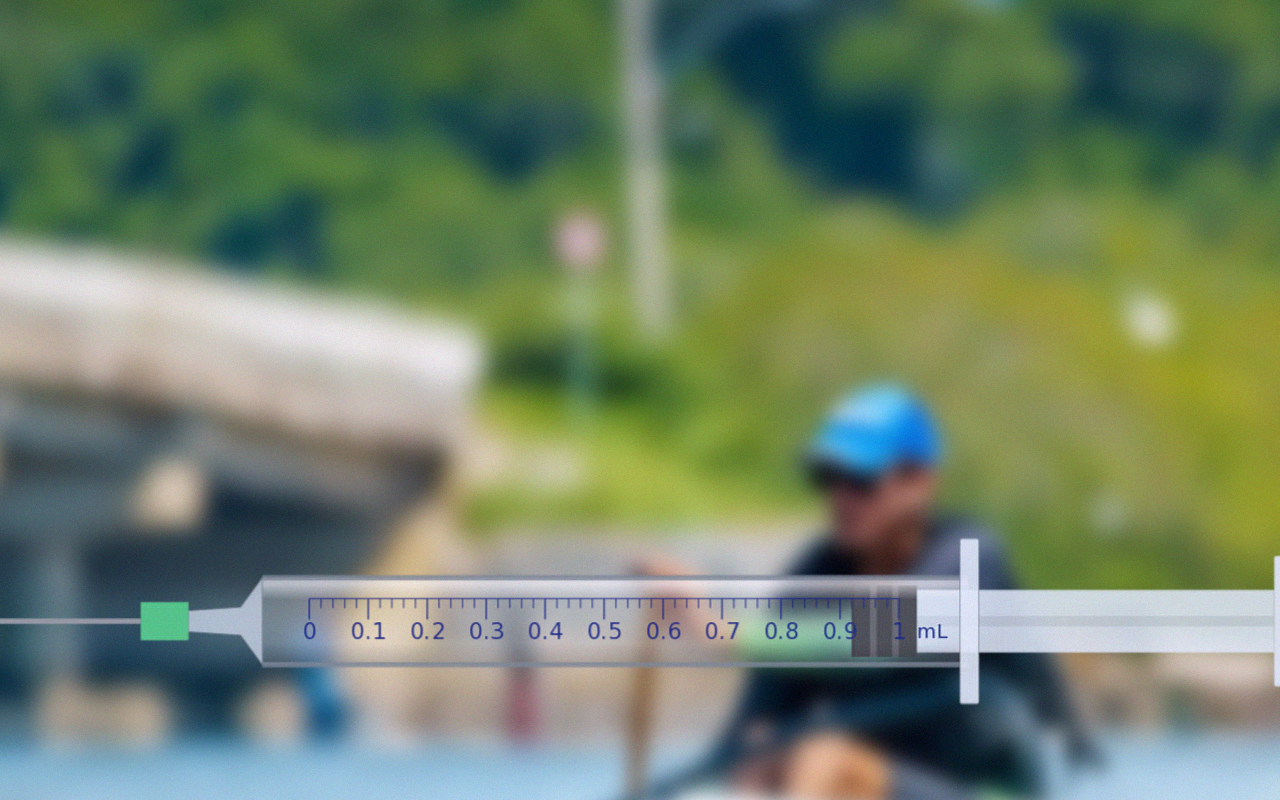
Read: 0.92mL
